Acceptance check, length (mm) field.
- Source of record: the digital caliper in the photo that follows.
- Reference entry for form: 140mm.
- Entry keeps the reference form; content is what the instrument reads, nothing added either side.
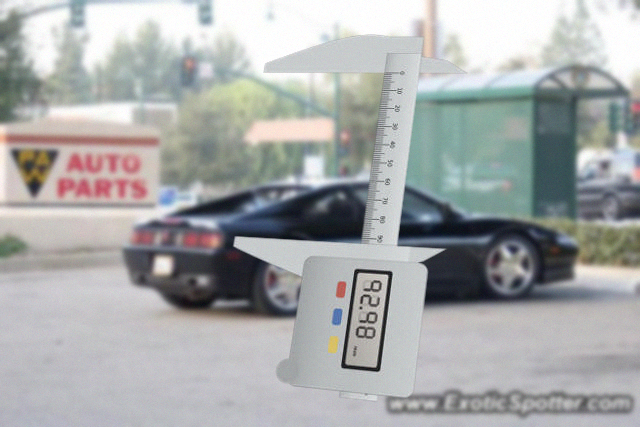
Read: 92.98mm
